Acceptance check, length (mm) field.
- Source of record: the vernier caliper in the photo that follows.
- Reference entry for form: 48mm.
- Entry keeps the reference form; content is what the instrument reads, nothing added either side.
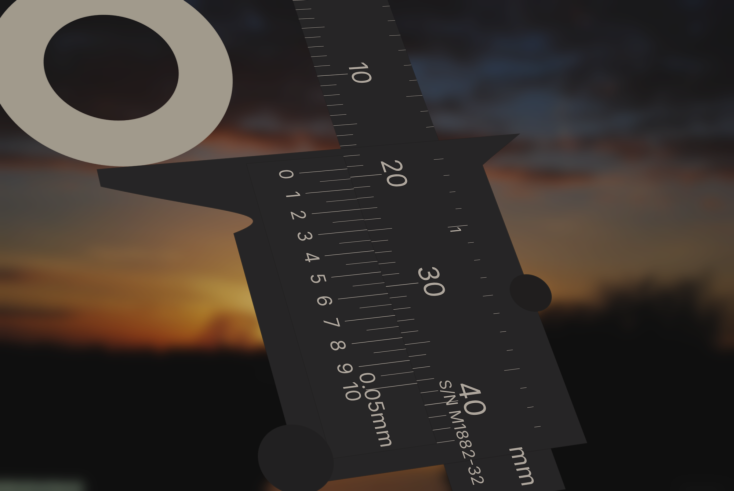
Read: 19.2mm
